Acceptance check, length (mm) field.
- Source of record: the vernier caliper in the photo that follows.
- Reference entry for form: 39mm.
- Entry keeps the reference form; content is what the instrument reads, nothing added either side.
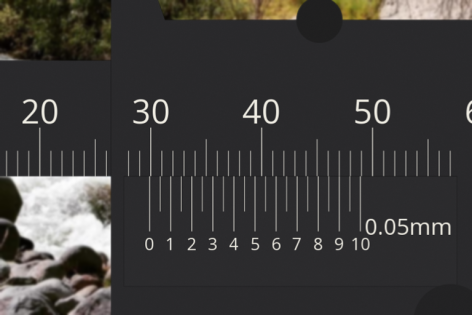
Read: 29.9mm
